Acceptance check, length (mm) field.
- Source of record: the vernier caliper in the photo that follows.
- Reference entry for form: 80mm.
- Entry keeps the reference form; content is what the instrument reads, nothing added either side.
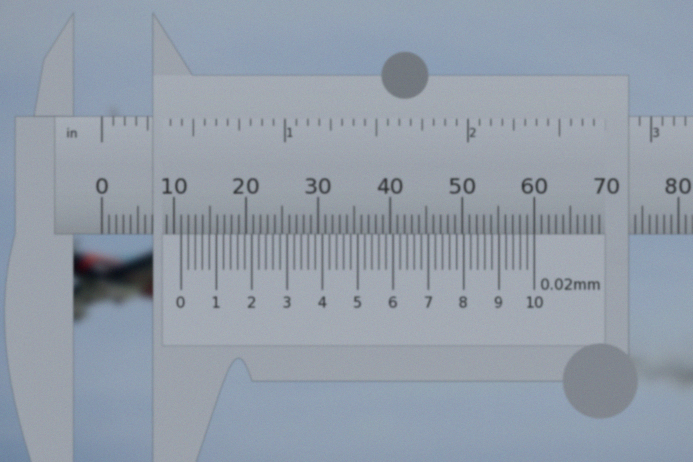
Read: 11.0mm
